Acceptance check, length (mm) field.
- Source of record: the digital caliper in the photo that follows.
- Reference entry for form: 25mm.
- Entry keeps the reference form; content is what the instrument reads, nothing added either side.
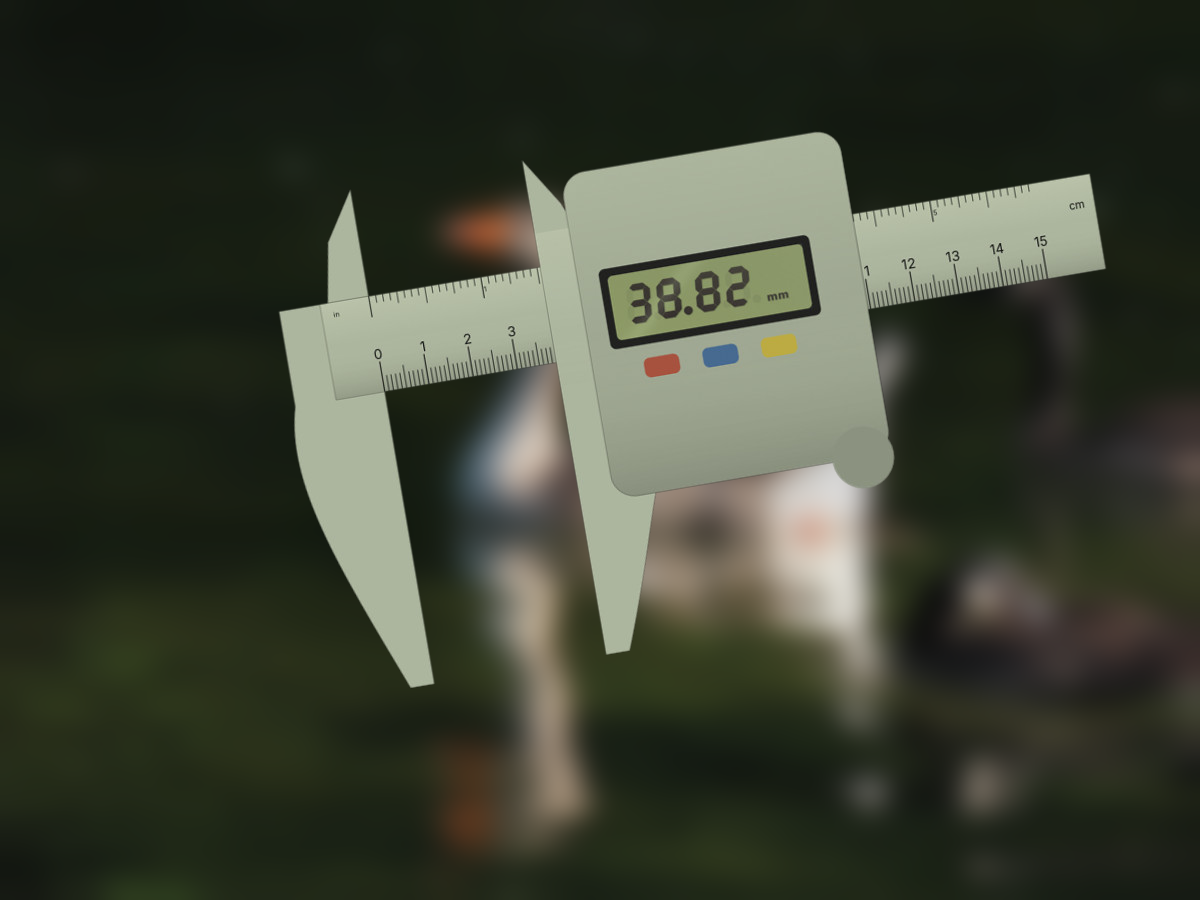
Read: 38.82mm
